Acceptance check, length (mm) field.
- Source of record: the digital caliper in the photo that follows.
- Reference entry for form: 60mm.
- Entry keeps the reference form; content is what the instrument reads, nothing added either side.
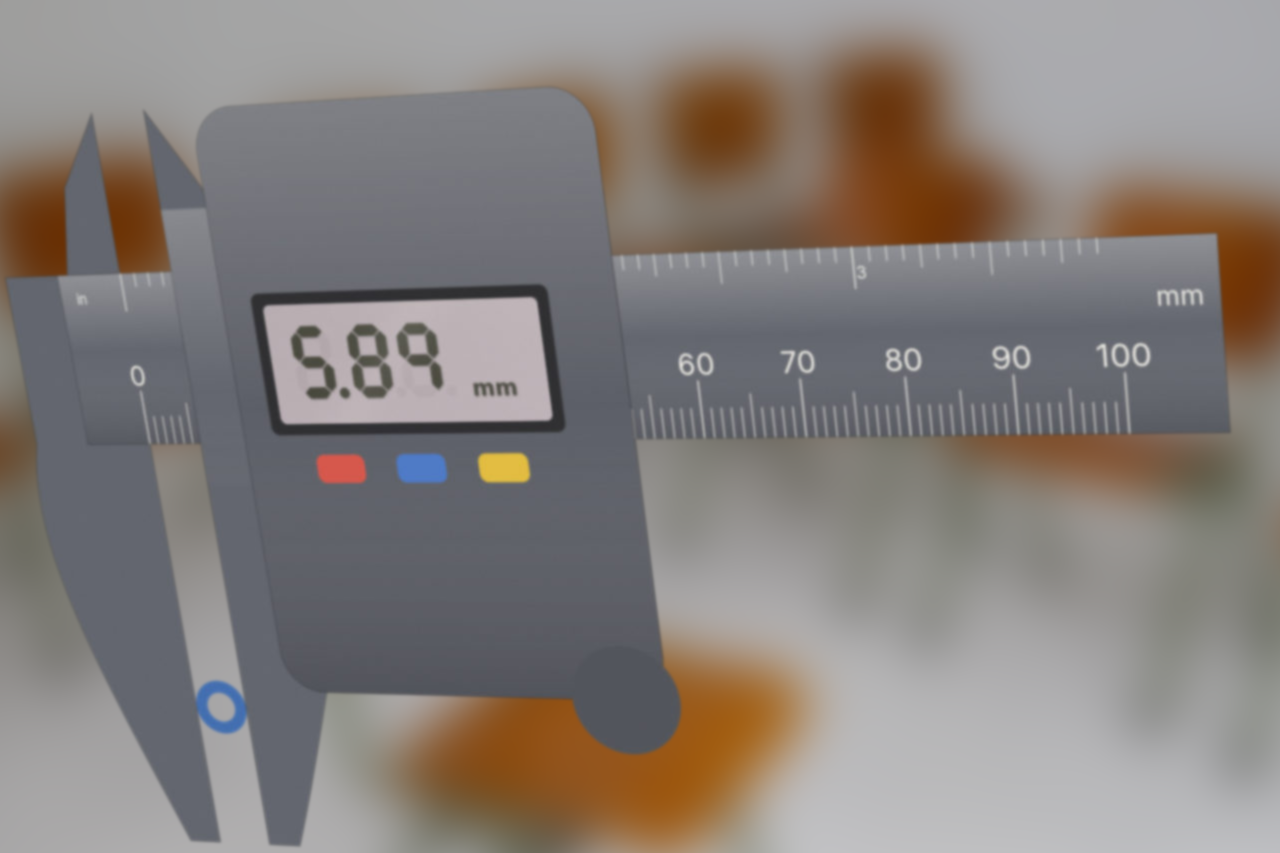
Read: 5.89mm
